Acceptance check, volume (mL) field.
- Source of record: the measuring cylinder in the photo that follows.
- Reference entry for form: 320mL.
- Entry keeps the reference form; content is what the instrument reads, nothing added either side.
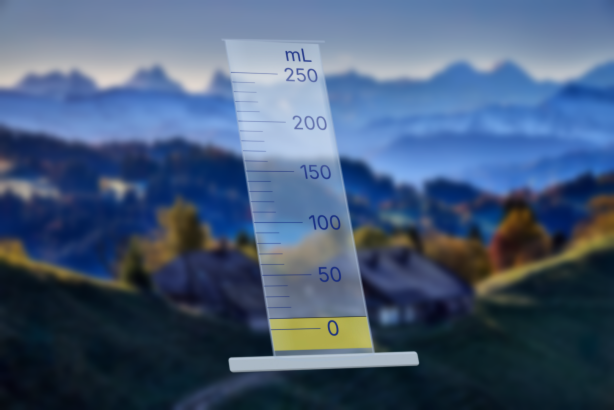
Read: 10mL
